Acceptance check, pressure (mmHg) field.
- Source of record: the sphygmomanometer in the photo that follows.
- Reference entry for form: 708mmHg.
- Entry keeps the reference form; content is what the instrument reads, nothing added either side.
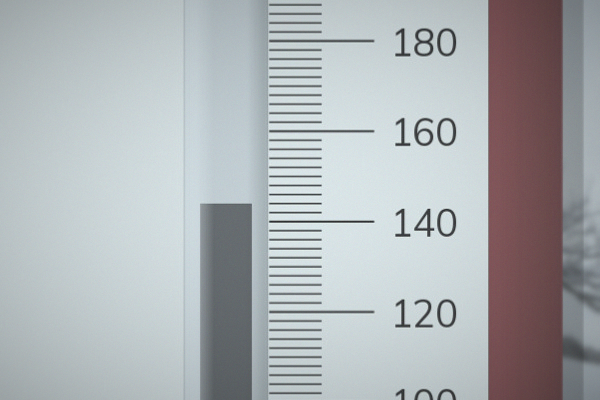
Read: 144mmHg
